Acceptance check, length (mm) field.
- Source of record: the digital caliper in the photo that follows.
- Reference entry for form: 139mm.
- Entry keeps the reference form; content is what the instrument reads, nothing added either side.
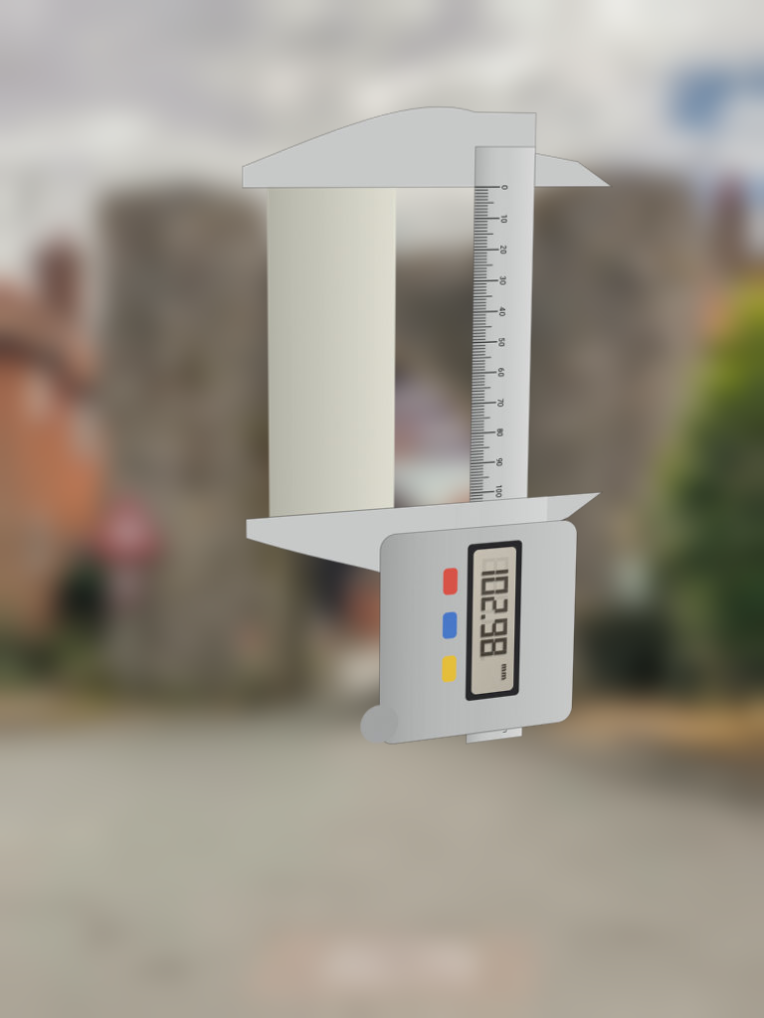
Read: 102.98mm
